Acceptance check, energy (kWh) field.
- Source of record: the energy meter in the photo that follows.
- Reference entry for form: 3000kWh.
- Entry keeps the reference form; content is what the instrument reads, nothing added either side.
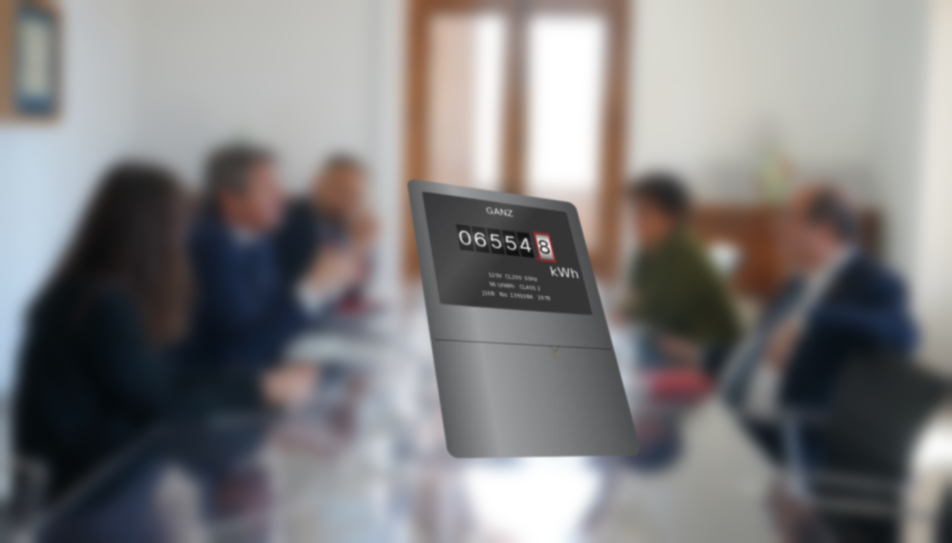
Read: 6554.8kWh
